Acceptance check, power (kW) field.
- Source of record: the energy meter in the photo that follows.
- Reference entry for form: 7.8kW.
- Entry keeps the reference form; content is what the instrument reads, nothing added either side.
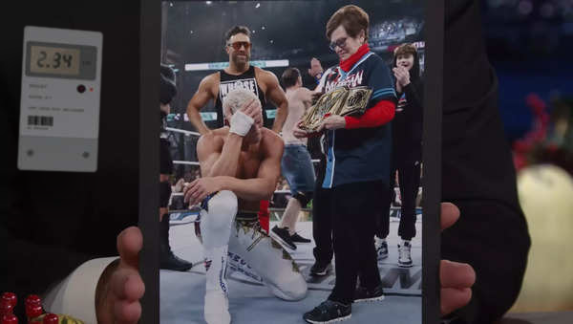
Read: 2.34kW
